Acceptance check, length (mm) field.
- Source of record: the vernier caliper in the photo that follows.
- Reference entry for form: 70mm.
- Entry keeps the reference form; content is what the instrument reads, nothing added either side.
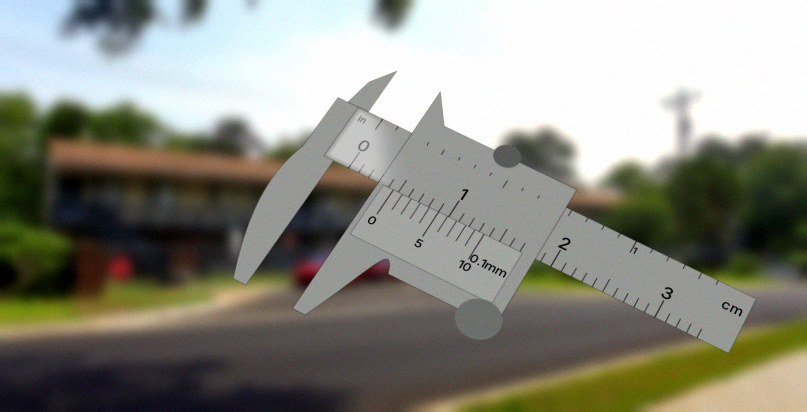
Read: 4.5mm
